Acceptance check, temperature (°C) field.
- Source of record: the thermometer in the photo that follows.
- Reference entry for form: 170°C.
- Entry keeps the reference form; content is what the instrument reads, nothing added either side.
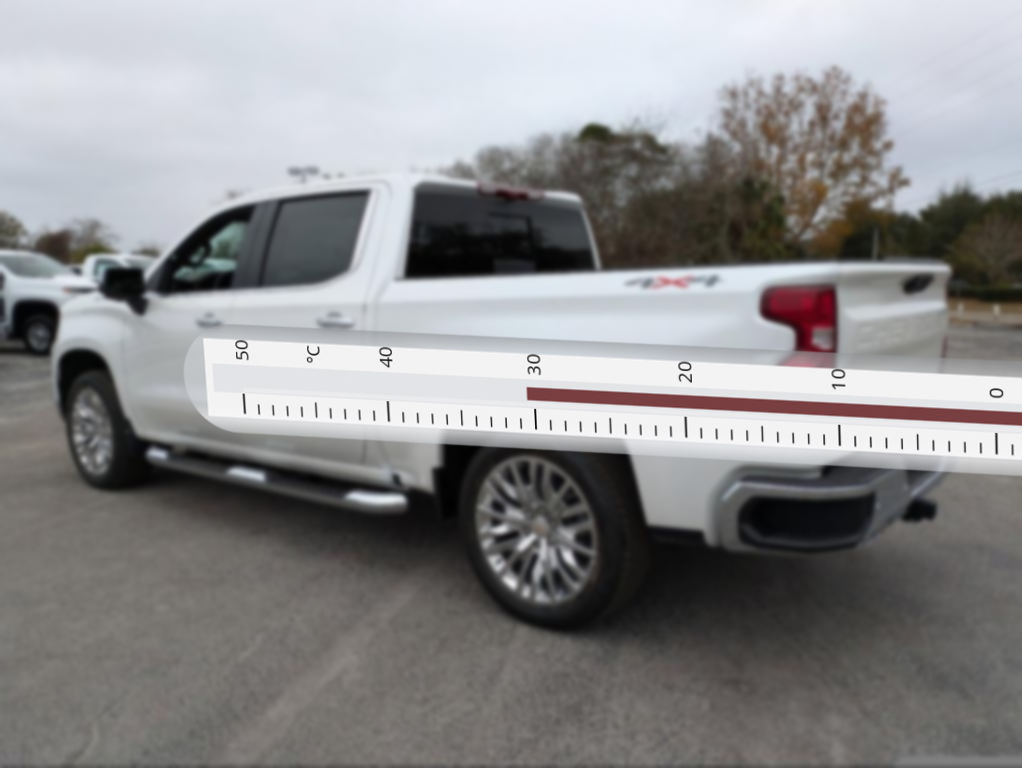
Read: 30.5°C
